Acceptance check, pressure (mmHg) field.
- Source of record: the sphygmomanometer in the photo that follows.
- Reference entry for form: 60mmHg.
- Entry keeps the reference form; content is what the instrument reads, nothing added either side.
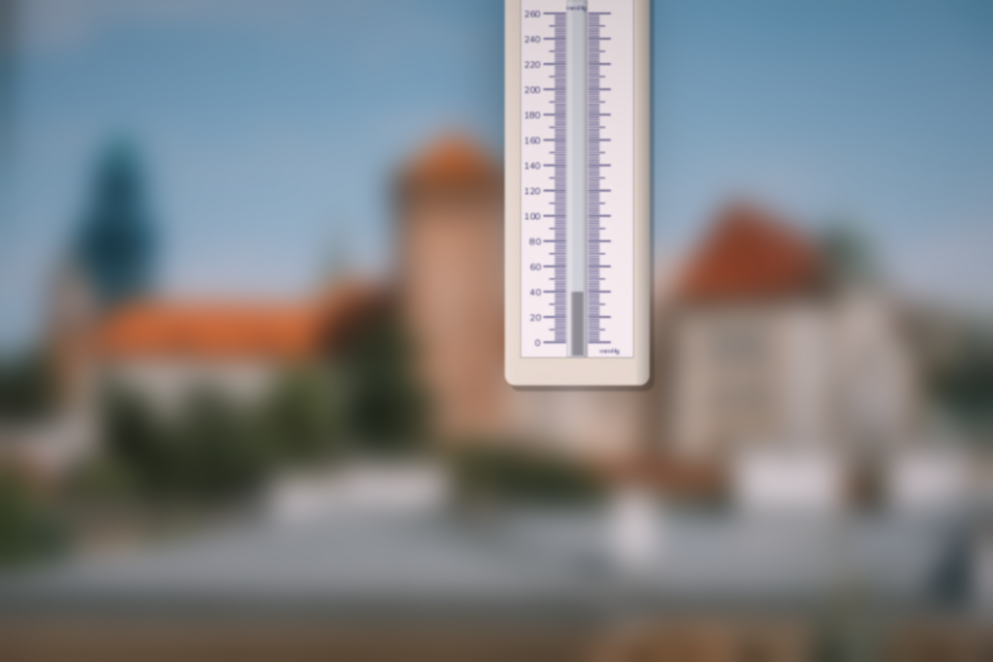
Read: 40mmHg
